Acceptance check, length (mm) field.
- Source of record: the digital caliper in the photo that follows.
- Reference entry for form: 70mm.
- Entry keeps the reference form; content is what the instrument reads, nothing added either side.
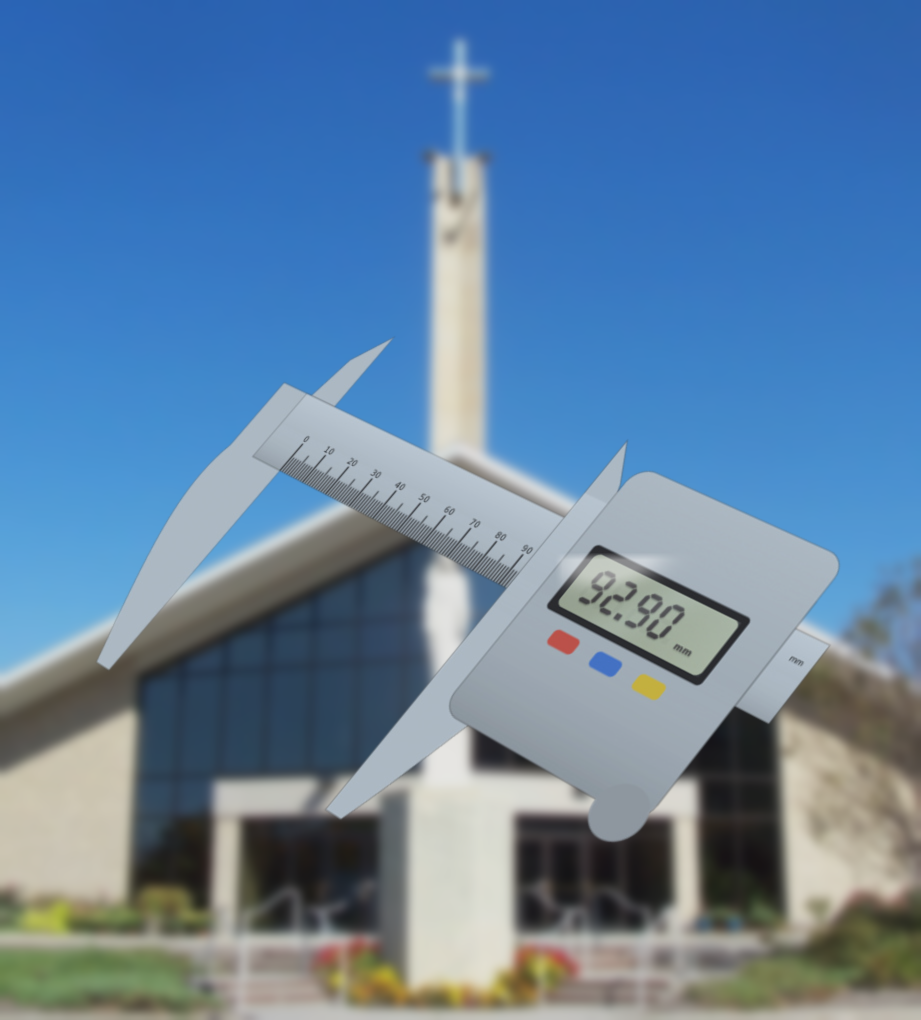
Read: 92.90mm
